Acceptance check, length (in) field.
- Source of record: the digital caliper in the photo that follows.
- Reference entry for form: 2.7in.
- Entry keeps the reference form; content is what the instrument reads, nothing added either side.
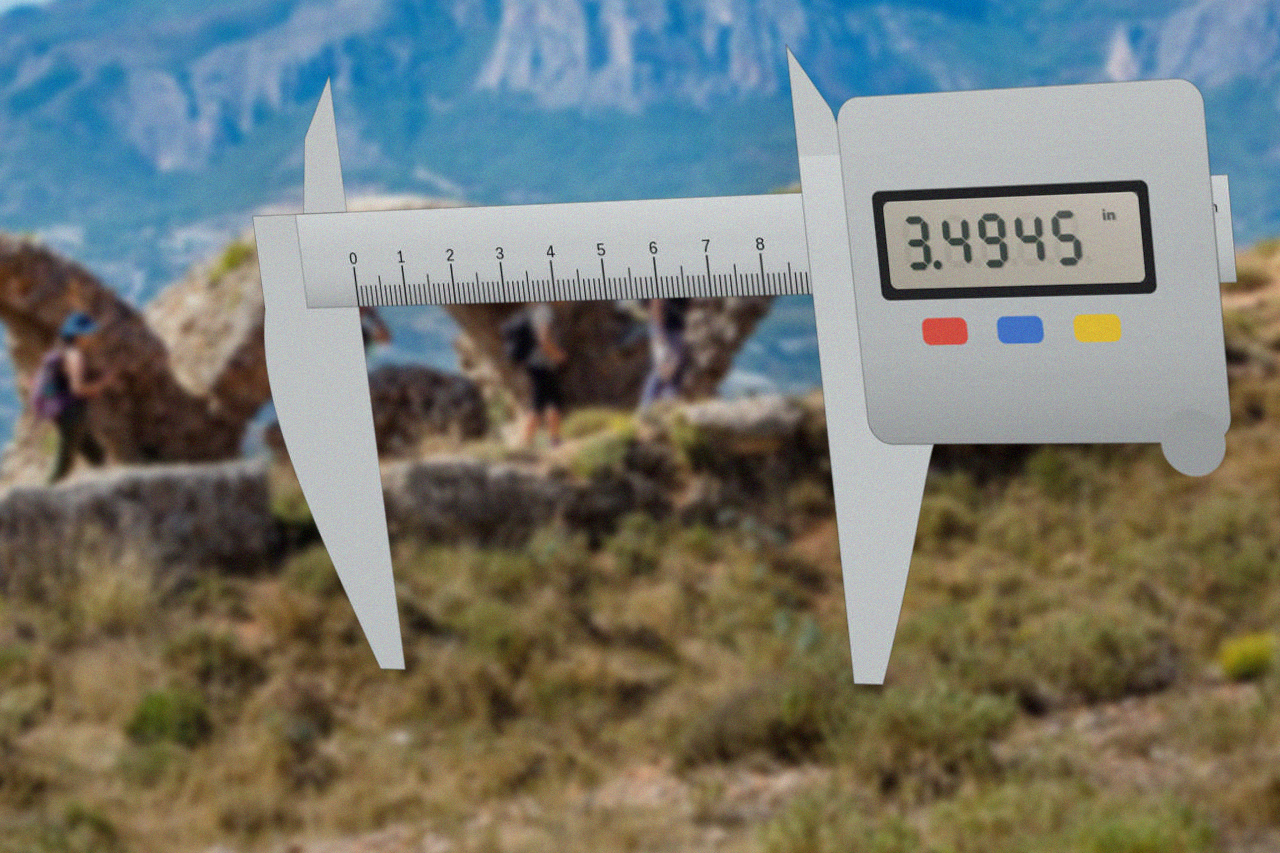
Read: 3.4945in
